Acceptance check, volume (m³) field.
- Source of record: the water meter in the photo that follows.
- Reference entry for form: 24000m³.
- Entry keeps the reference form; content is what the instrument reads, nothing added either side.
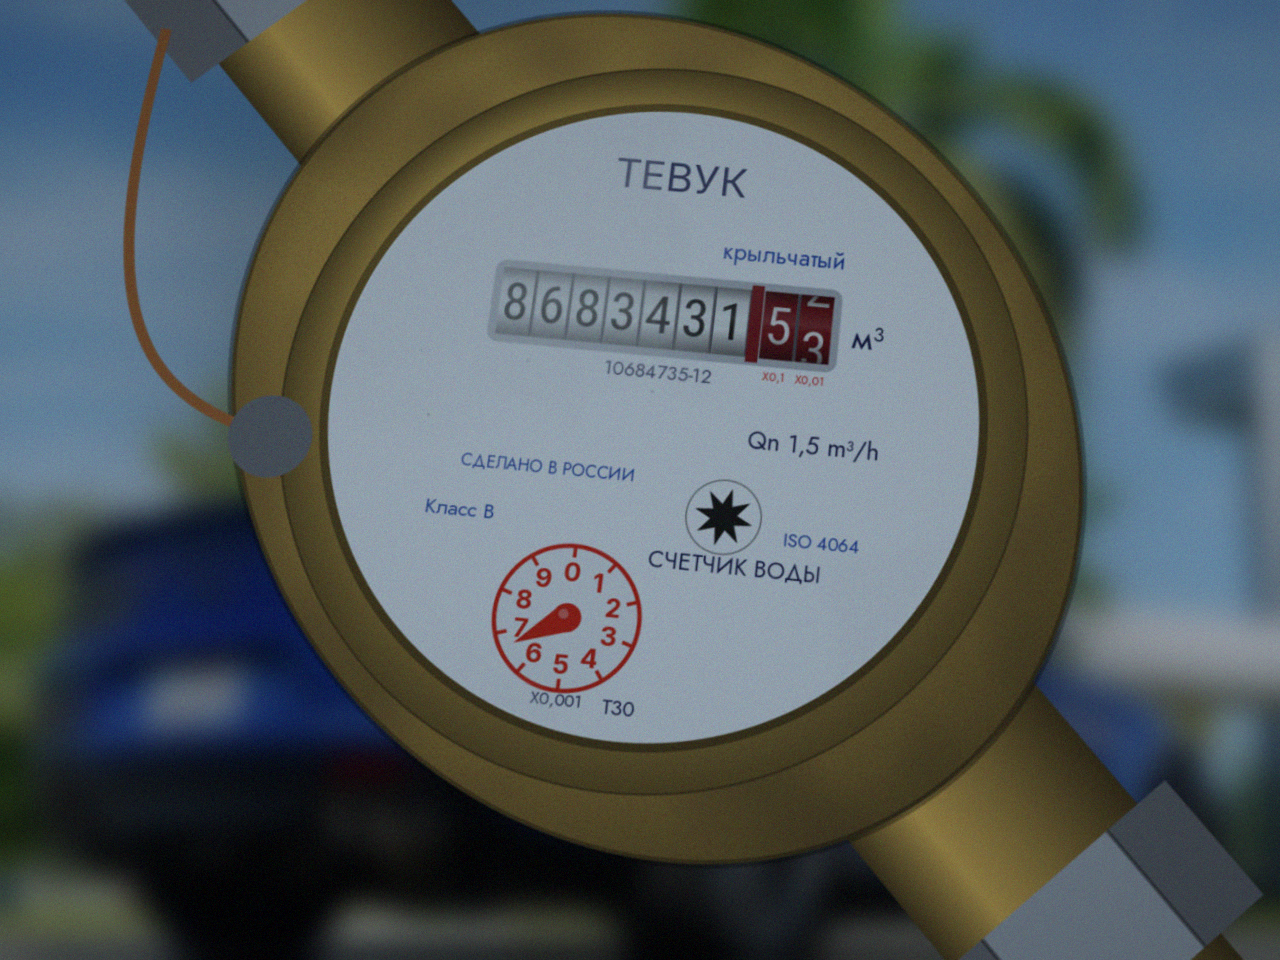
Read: 8683431.526m³
